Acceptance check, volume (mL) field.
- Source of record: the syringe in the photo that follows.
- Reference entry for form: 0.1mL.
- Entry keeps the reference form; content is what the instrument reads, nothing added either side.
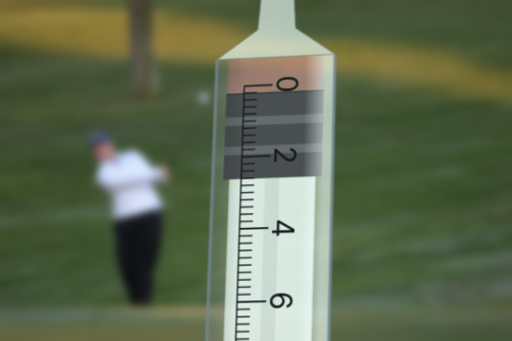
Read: 0.2mL
